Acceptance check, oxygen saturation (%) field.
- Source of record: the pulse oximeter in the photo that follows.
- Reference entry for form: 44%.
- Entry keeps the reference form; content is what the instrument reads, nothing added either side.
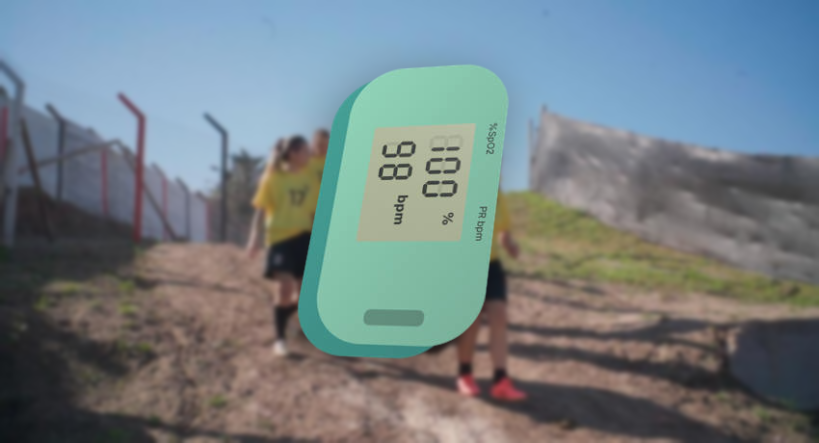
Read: 100%
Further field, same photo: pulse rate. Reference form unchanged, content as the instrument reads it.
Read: 98bpm
